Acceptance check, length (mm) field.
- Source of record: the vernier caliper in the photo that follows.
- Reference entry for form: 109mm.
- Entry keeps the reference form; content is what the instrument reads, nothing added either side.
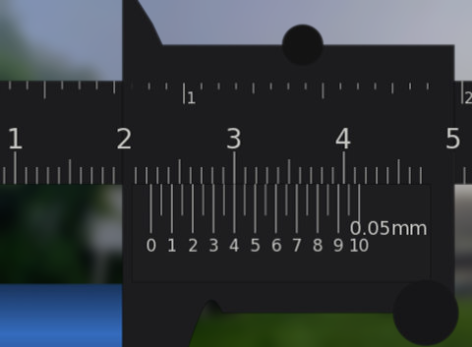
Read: 22.4mm
